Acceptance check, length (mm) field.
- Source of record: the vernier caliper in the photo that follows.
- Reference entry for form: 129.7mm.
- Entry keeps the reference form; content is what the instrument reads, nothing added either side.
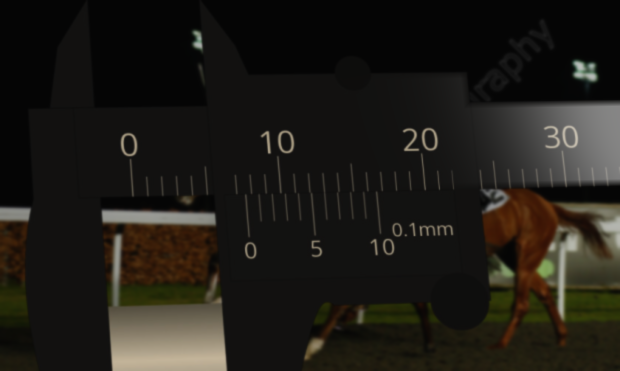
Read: 7.6mm
